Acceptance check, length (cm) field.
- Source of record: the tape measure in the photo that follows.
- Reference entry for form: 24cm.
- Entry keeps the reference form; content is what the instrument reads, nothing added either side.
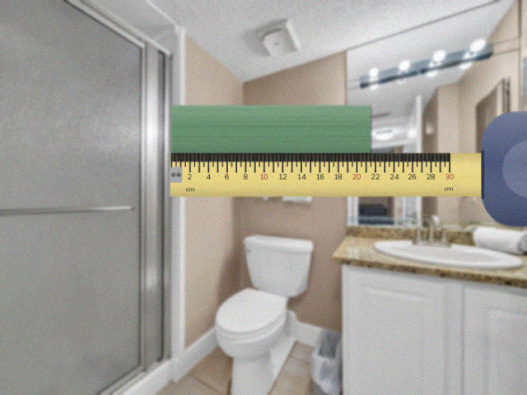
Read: 21.5cm
